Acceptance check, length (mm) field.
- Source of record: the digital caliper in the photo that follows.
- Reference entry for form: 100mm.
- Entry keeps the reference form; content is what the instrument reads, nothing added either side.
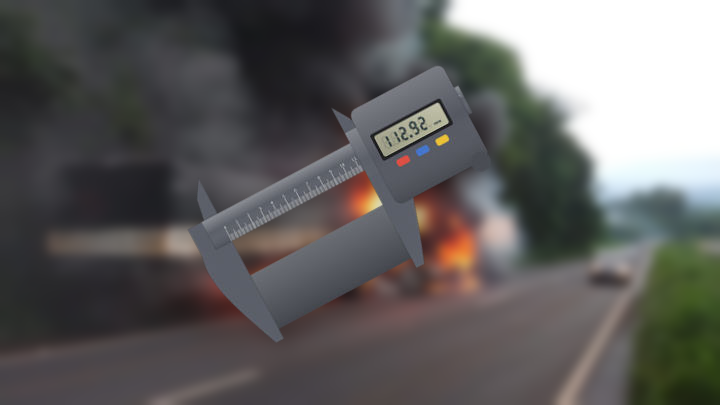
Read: 112.92mm
